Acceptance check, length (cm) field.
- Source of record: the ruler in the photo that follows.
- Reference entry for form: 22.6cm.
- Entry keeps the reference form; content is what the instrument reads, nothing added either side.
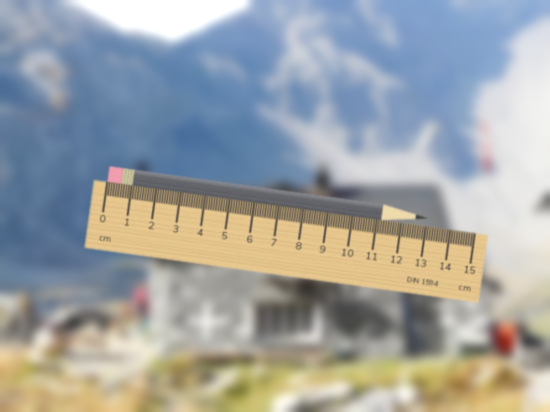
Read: 13cm
